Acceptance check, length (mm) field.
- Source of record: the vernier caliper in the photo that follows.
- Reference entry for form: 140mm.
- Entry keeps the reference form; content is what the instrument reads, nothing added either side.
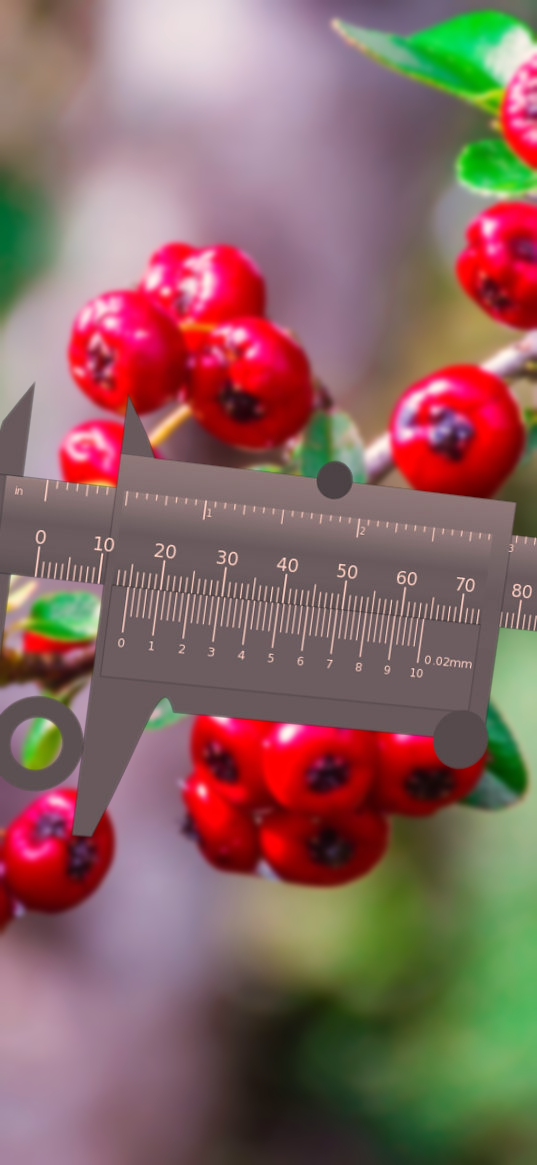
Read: 14.8mm
